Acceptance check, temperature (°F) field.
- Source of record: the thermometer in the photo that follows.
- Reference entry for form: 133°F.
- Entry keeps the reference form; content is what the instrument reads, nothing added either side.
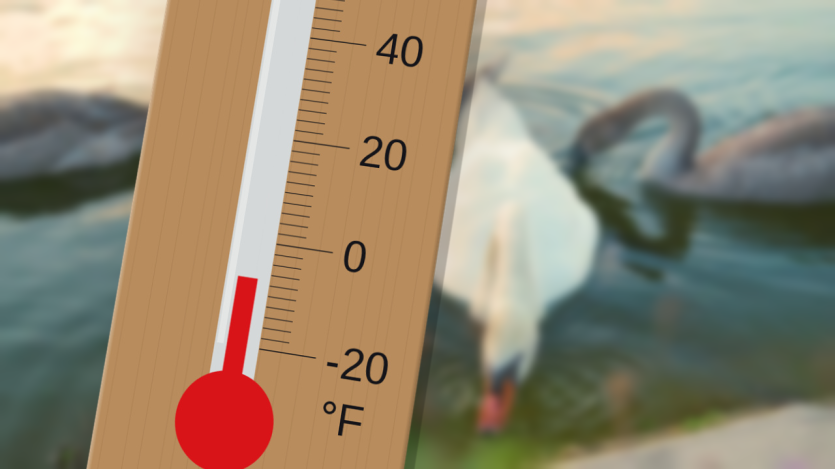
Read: -7°F
